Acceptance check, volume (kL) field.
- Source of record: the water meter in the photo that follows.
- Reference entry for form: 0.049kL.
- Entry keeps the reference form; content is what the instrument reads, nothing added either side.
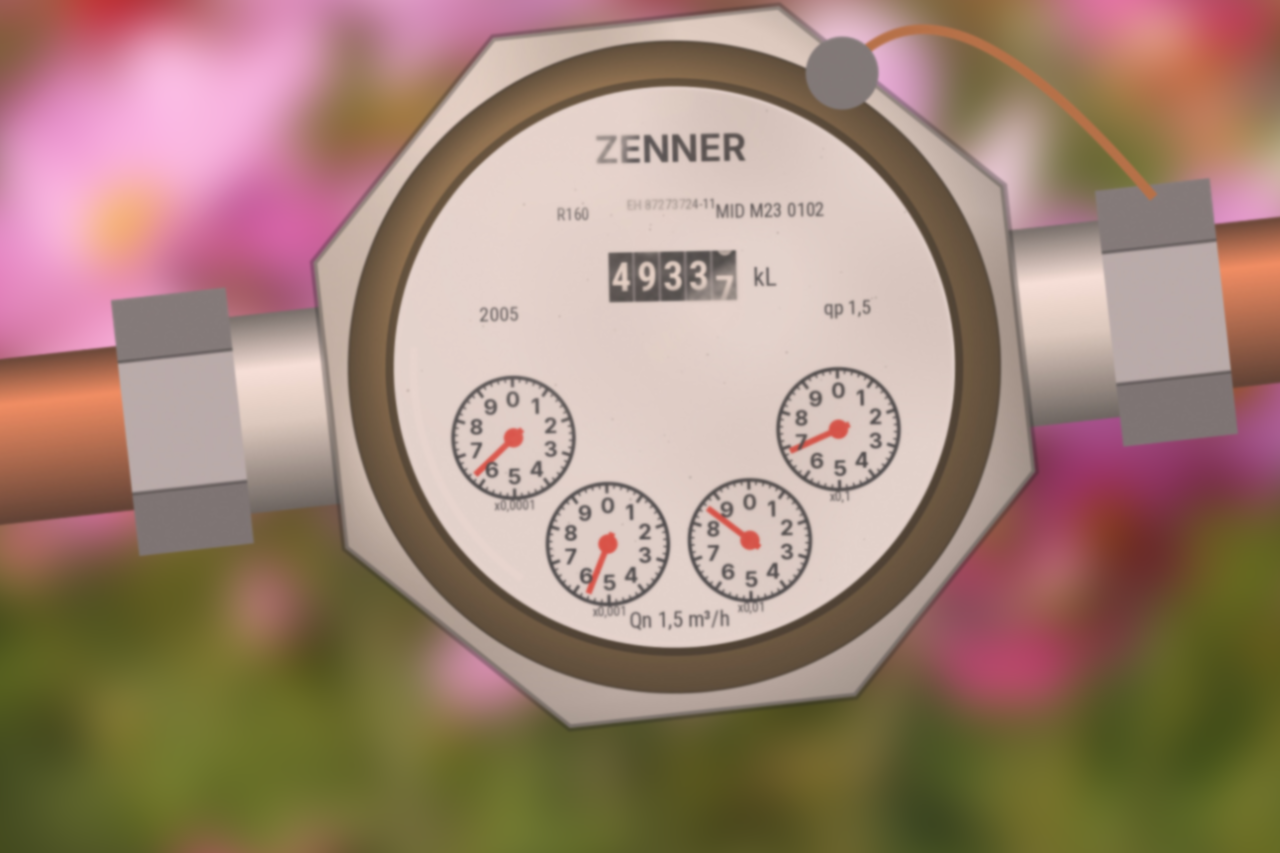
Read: 49336.6856kL
